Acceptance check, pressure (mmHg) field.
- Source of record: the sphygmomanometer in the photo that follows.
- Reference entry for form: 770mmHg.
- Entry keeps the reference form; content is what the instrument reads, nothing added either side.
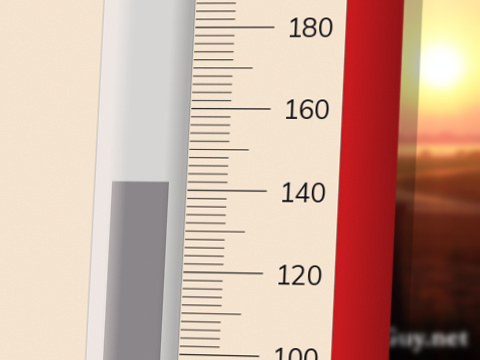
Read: 142mmHg
